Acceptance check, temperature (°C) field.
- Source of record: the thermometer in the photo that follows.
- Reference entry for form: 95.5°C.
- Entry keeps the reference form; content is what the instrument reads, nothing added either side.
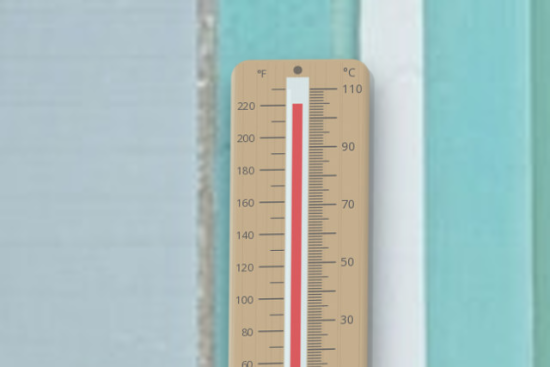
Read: 105°C
